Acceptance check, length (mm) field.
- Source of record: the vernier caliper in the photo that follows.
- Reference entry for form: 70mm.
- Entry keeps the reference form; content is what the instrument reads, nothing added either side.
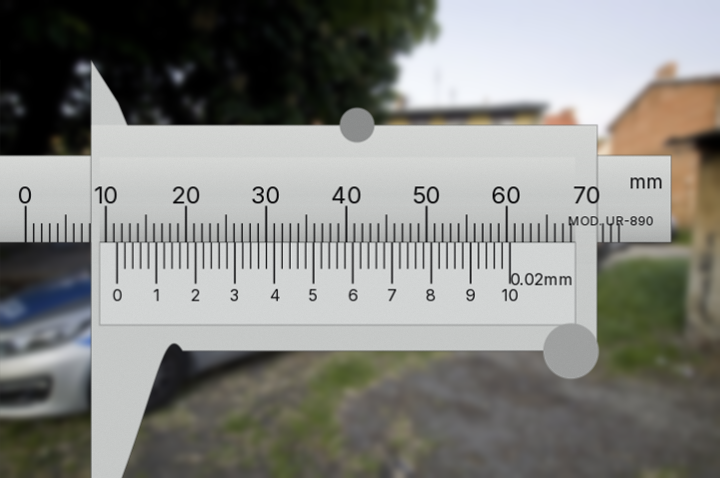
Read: 11.4mm
